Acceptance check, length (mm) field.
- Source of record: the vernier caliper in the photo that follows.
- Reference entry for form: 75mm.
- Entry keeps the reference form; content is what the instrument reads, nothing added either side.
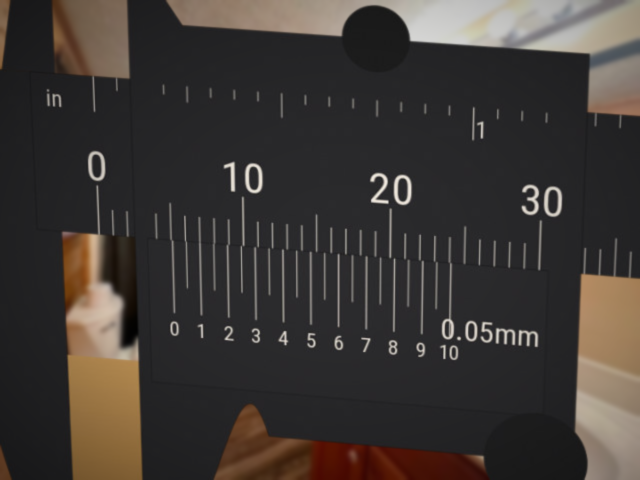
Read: 5.1mm
